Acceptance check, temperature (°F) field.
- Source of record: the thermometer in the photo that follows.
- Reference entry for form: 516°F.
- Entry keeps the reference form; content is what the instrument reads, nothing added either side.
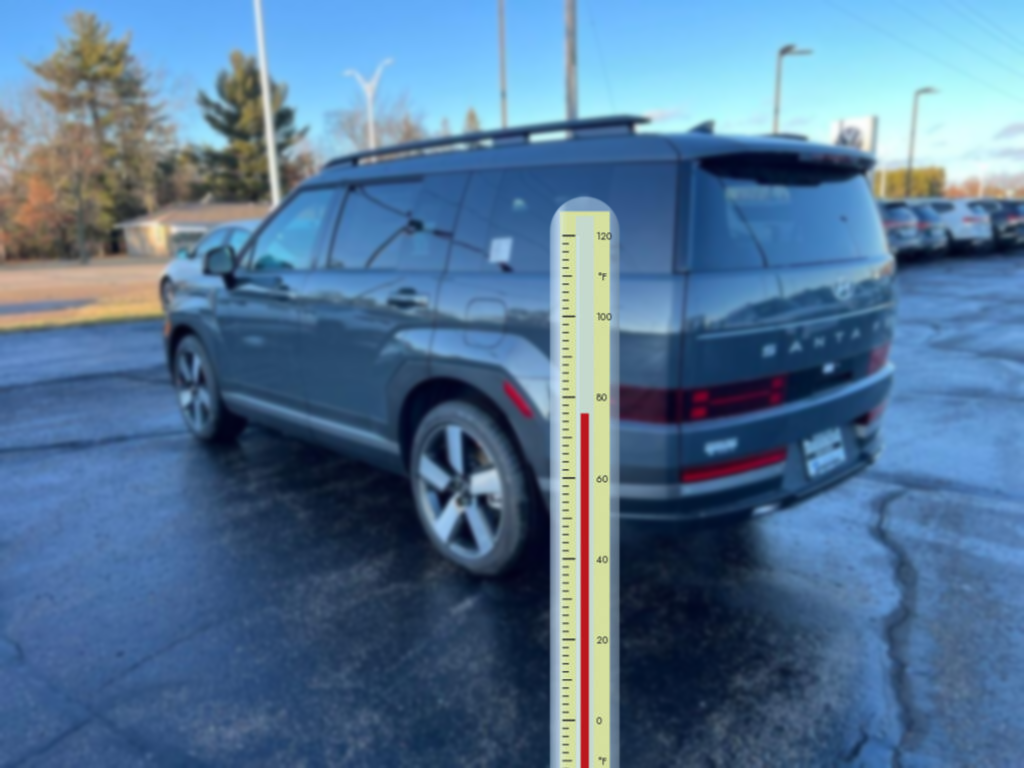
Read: 76°F
